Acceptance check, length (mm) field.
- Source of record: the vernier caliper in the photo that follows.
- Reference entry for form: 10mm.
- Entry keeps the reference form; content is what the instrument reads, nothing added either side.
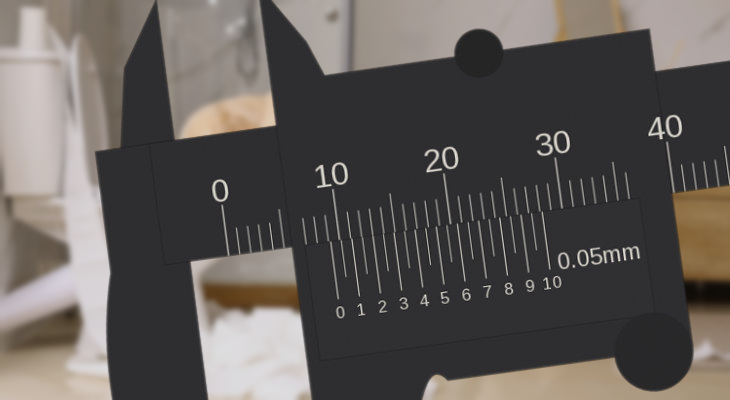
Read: 9.2mm
